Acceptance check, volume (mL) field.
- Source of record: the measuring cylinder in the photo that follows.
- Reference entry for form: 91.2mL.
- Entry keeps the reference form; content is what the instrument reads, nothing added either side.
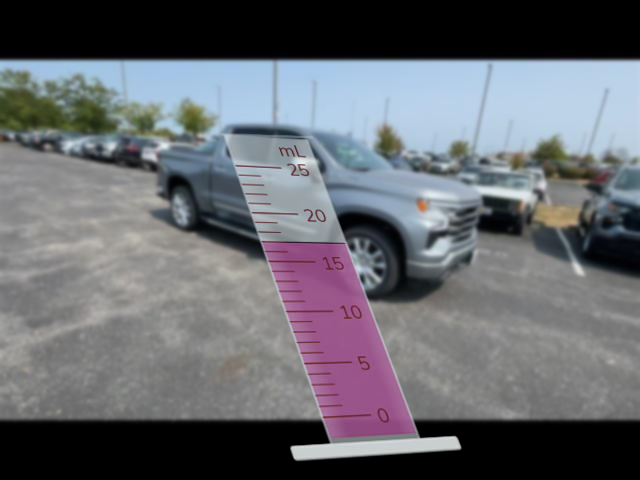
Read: 17mL
